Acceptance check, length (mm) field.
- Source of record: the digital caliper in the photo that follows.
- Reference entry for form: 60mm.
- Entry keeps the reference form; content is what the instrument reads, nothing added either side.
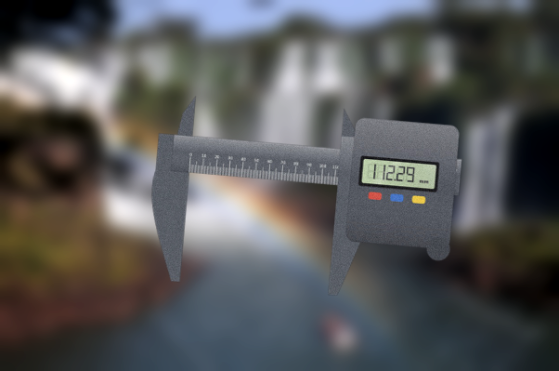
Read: 112.29mm
